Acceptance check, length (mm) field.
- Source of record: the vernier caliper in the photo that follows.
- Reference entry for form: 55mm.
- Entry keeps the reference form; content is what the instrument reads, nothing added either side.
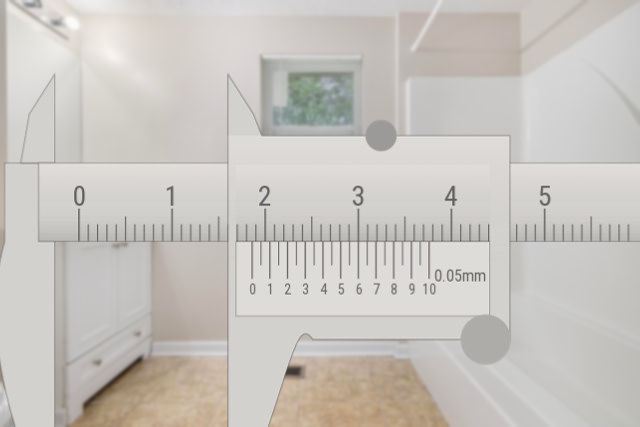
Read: 18.6mm
